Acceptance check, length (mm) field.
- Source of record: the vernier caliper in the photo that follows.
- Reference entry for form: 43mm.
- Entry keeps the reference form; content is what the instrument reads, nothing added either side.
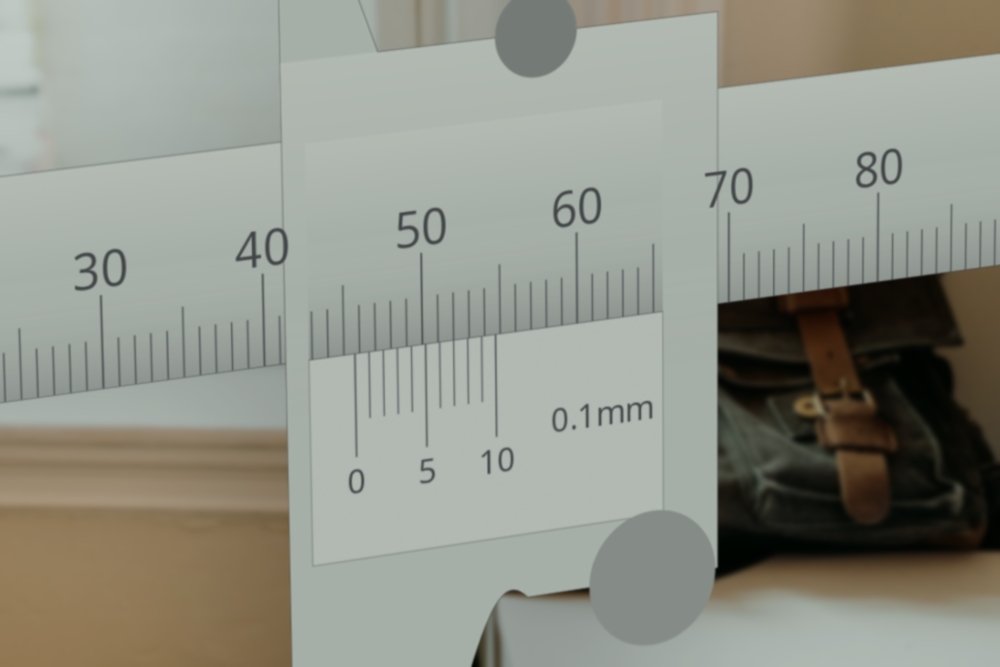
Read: 45.7mm
